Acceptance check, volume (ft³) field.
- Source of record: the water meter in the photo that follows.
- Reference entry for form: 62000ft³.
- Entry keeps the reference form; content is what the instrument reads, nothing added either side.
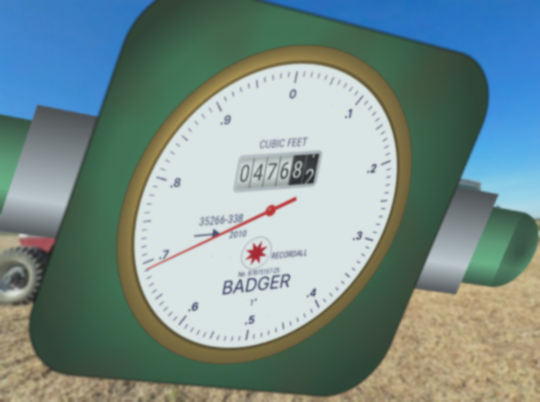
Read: 47681.69ft³
